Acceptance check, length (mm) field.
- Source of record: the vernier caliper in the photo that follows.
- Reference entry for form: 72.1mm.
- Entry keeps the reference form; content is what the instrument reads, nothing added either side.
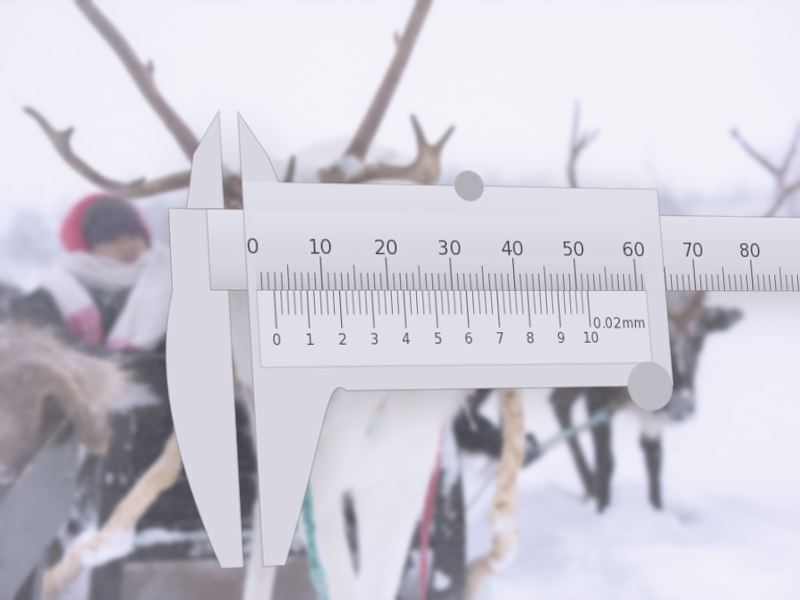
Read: 2.8mm
